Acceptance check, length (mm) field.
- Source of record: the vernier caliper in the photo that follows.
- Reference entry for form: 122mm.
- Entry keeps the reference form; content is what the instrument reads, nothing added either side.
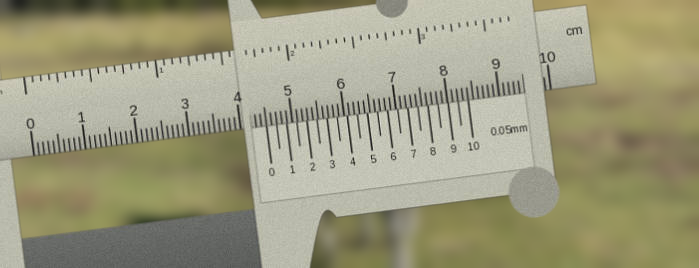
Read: 45.0mm
